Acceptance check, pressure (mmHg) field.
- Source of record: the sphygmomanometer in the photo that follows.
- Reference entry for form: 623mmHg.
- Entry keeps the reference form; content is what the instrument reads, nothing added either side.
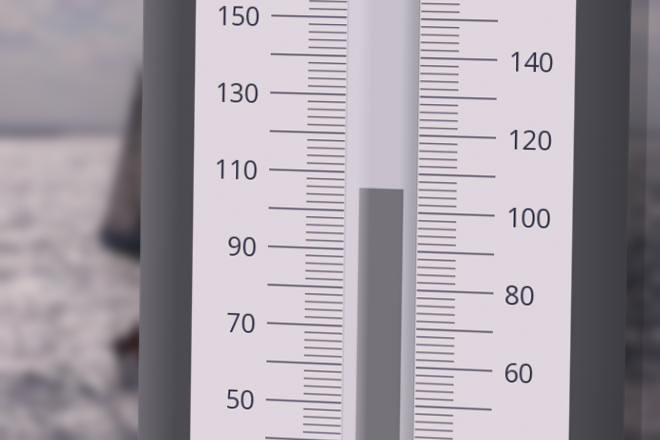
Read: 106mmHg
